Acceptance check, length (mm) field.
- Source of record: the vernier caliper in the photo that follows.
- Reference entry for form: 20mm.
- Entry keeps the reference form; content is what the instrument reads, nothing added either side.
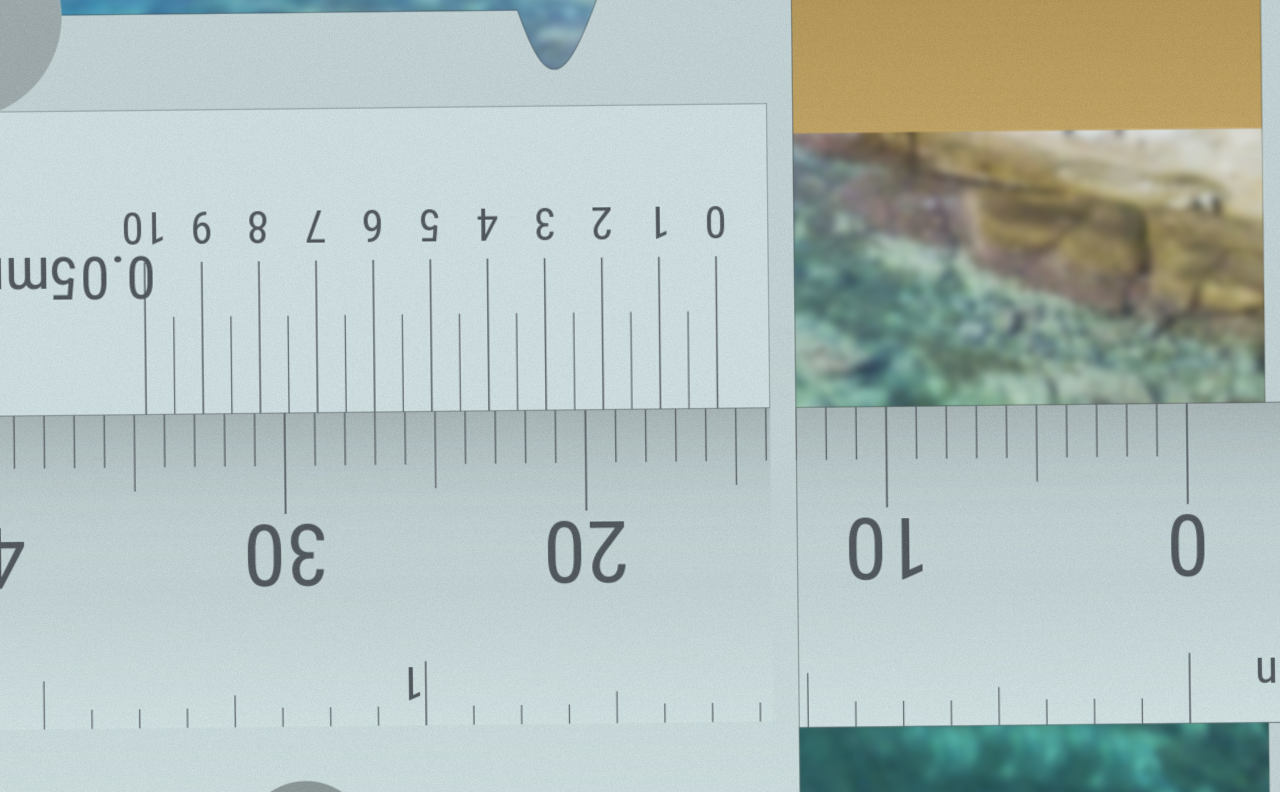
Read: 15.60mm
